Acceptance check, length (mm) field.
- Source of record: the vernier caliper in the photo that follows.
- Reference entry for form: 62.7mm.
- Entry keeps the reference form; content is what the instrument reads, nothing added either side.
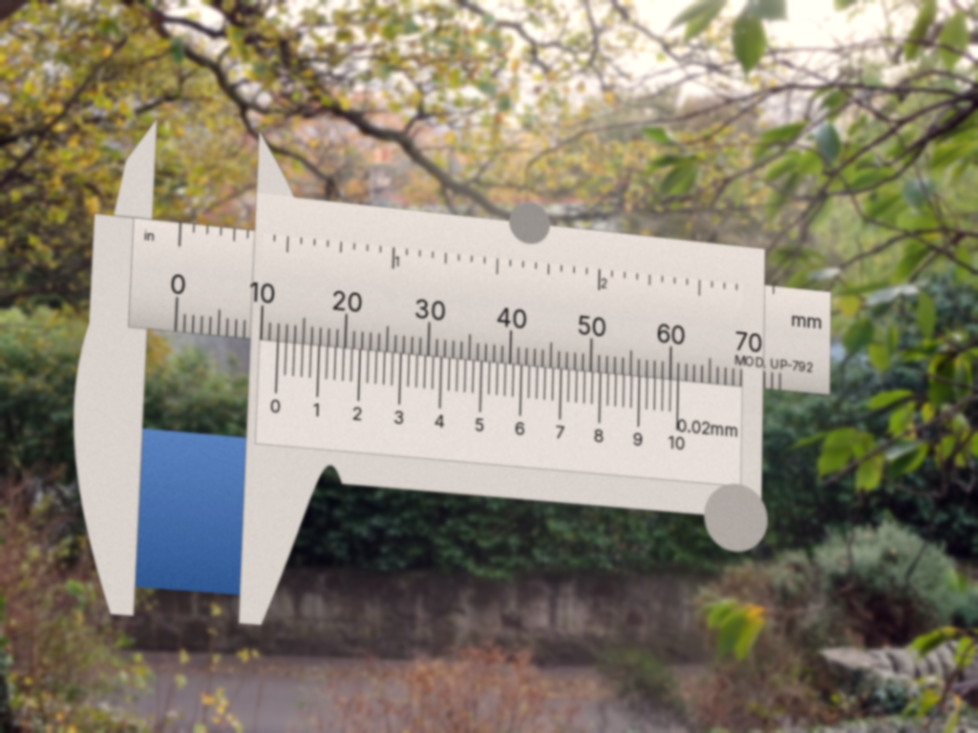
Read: 12.0mm
